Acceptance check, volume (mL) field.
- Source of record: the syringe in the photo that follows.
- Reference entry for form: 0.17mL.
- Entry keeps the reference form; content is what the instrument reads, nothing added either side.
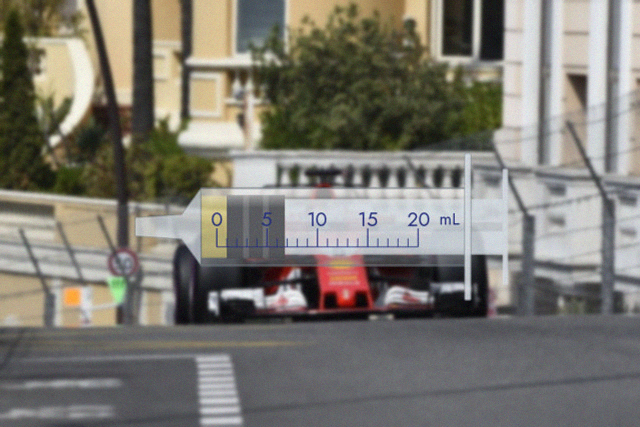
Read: 1mL
